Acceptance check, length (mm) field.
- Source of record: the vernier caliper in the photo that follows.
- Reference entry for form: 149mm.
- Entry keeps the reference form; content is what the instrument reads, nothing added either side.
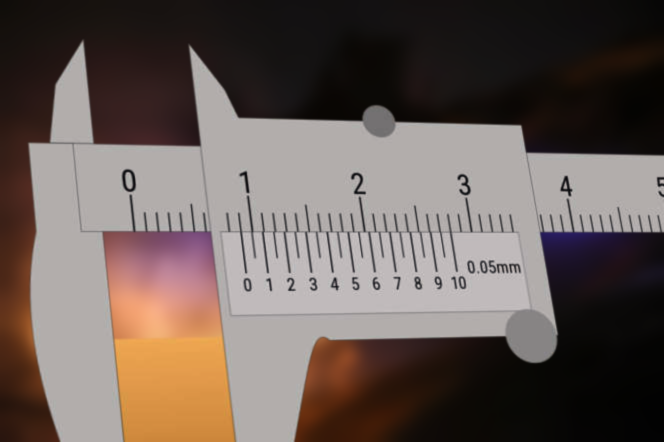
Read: 9.0mm
